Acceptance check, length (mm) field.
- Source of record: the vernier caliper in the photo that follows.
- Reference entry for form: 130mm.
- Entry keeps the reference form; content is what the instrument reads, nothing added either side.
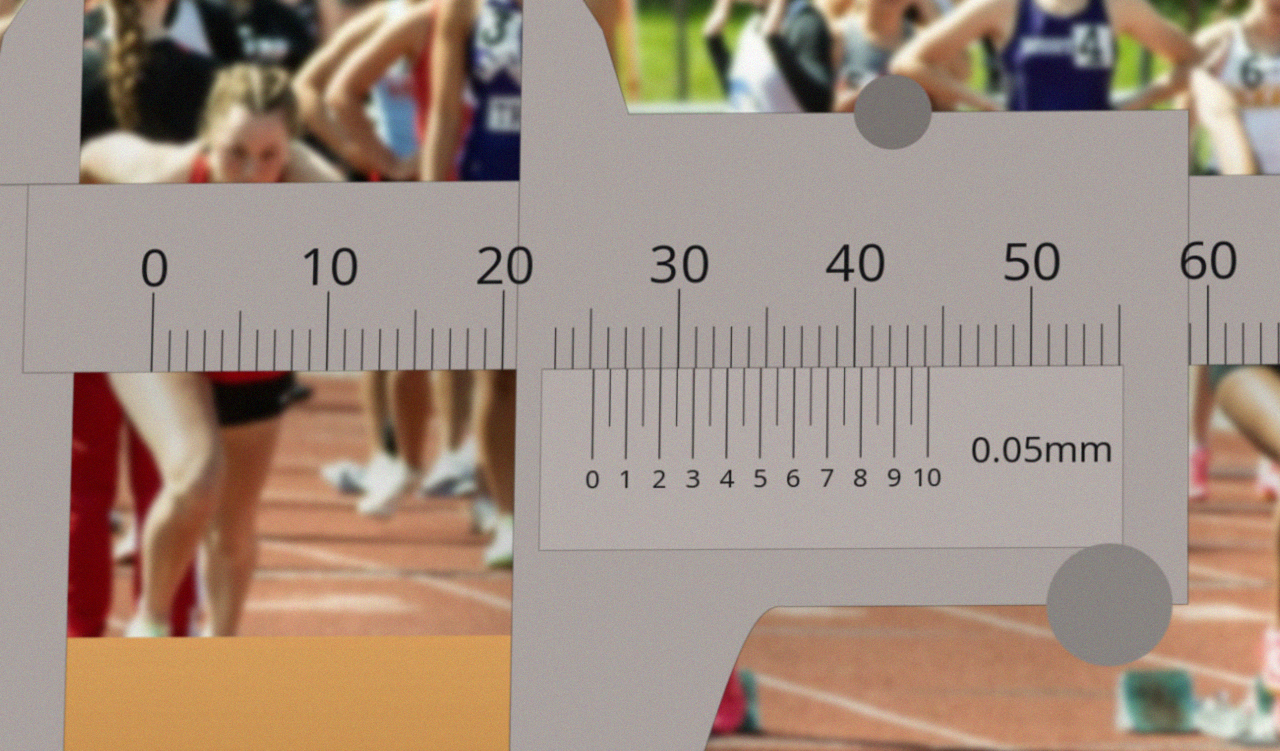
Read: 25.2mm
